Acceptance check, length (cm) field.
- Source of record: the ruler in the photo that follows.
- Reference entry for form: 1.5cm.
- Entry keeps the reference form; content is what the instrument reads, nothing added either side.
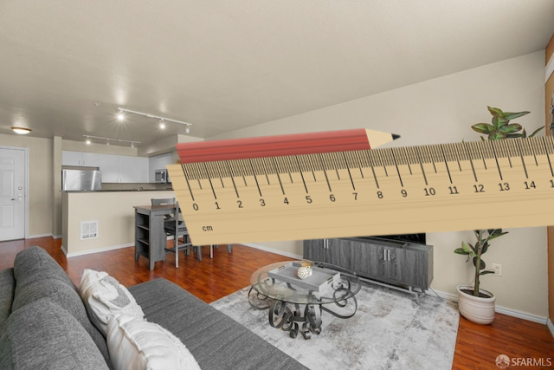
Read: 9.5cm
